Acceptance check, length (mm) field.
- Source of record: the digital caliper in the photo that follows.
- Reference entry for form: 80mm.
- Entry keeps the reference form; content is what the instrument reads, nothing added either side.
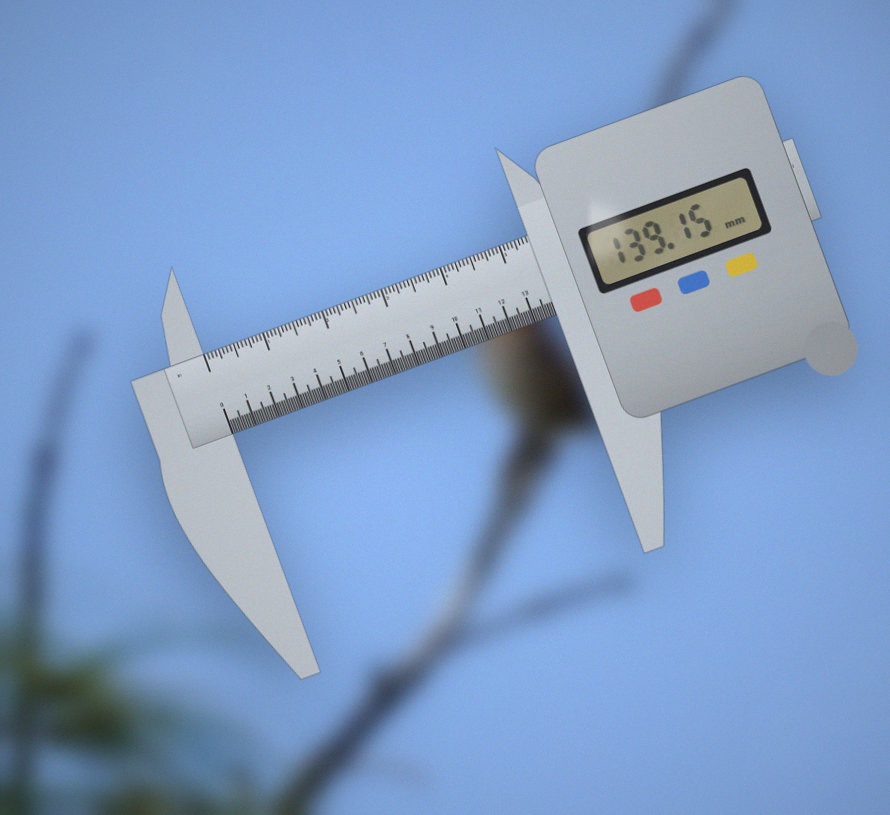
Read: 139.15mm
